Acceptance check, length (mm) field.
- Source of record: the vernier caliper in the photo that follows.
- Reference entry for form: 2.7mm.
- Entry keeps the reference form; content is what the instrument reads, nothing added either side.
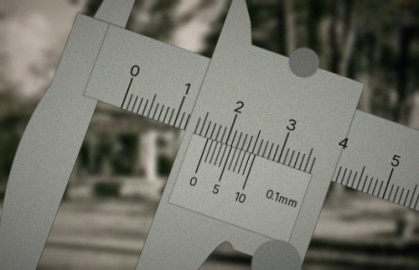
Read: 16.6mm
